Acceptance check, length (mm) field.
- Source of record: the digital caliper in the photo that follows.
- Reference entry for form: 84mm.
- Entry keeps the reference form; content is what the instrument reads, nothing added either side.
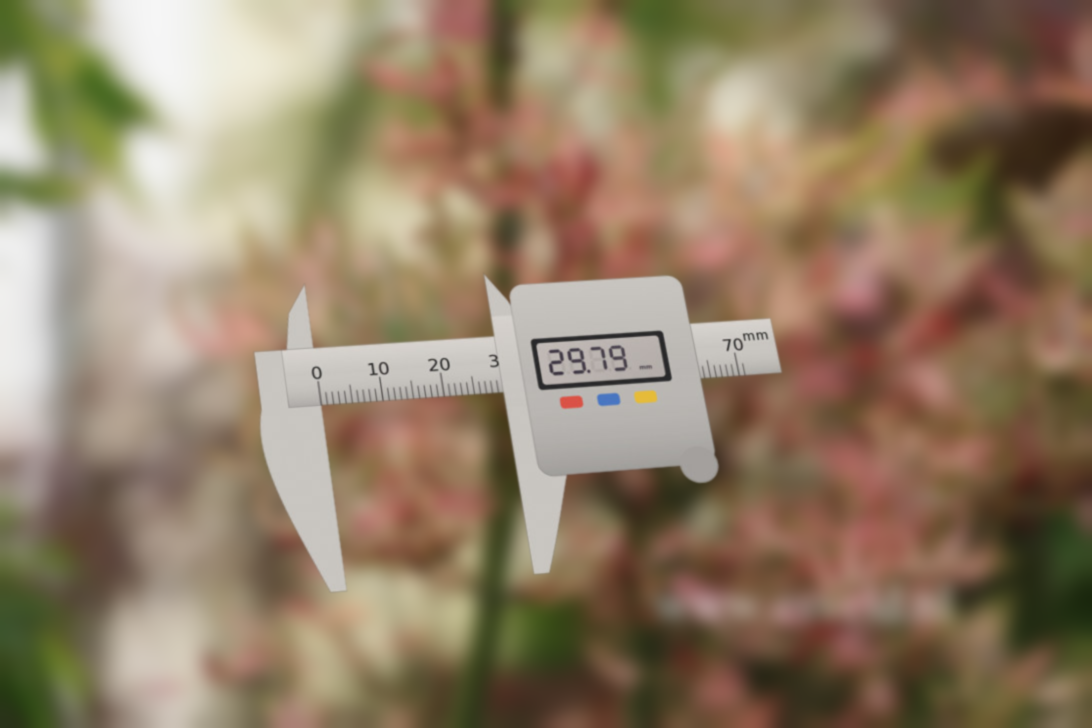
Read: 29.79mm
